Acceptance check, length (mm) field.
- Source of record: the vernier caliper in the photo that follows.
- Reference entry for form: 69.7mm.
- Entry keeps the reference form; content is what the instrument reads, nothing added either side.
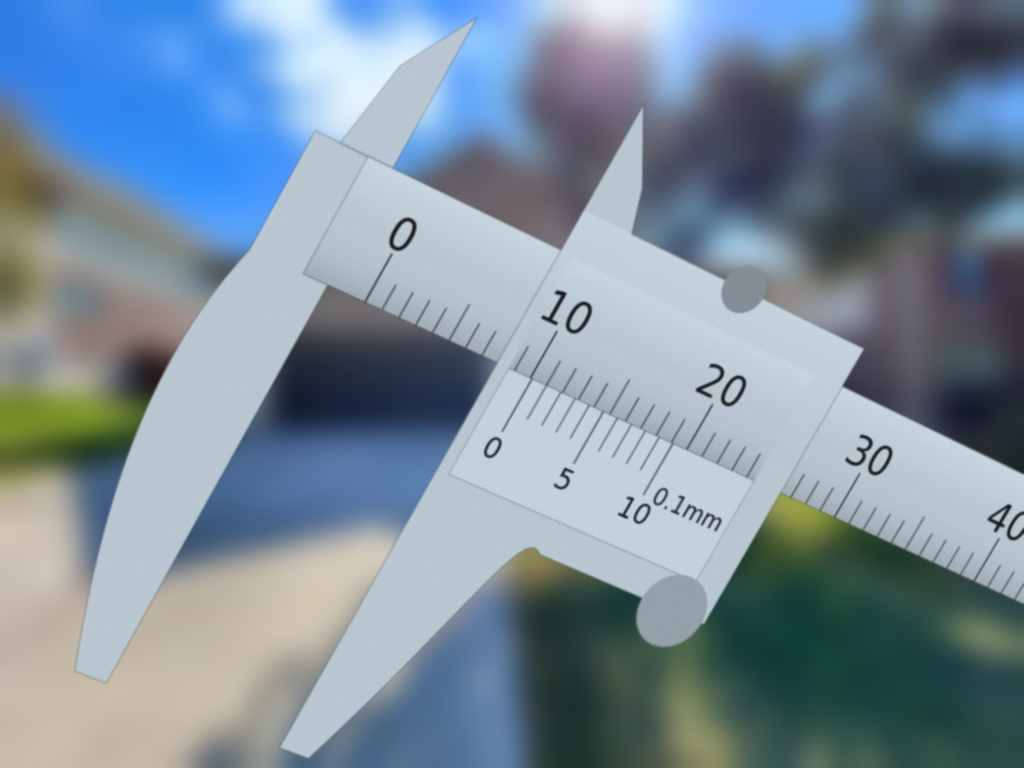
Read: 10.1mm
